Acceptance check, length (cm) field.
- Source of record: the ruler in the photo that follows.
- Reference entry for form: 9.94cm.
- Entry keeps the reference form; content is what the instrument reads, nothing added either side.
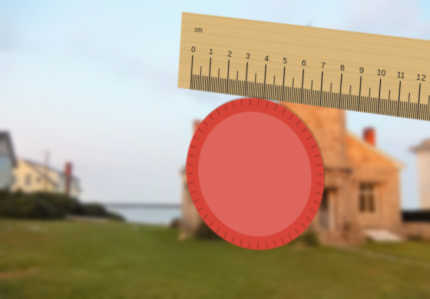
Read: 7.5cm
